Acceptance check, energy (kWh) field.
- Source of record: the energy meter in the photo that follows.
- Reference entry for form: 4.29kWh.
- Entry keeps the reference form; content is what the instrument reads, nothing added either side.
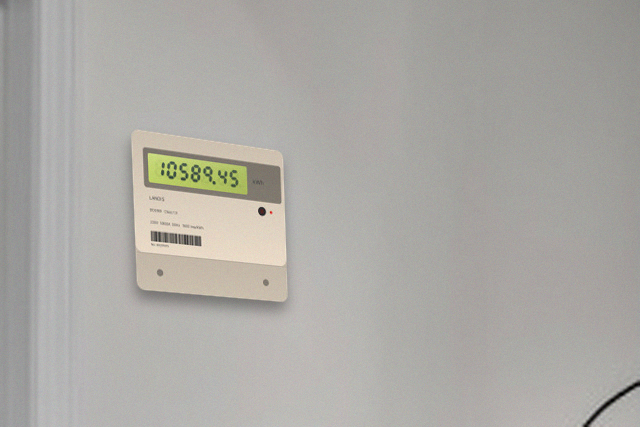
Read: 10589.45kWh
